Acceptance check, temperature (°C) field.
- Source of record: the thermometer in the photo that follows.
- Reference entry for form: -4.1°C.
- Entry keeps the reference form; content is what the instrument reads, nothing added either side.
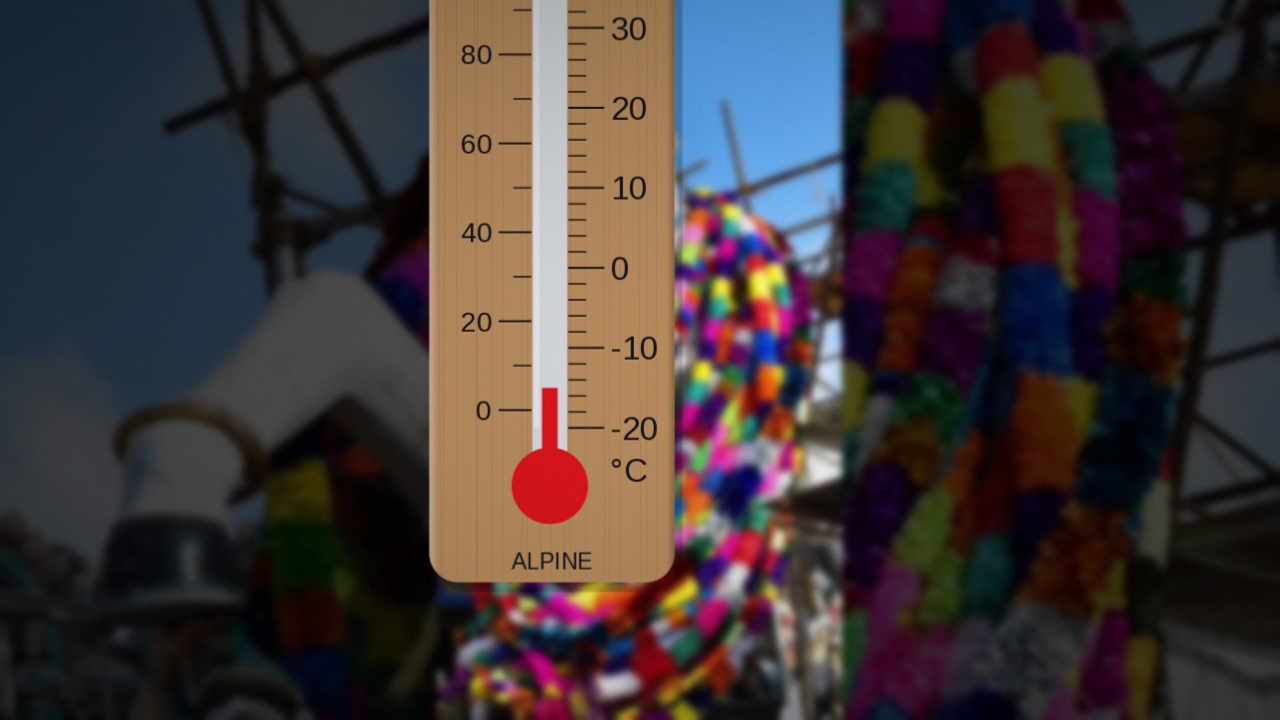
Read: -15°C
